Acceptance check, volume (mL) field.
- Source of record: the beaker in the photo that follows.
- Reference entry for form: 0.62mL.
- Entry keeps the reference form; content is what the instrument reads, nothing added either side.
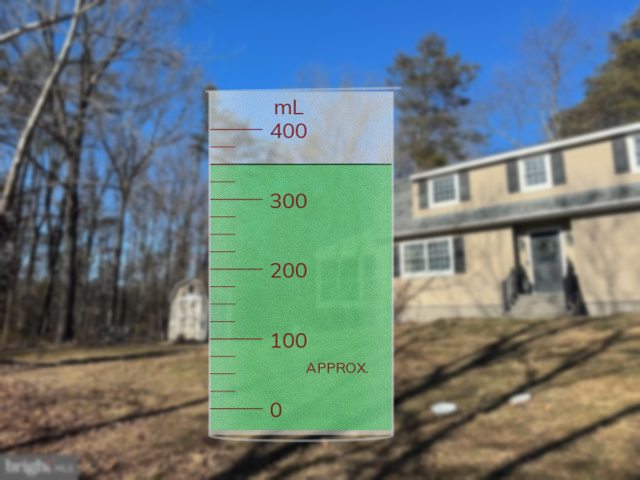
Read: 350mL
